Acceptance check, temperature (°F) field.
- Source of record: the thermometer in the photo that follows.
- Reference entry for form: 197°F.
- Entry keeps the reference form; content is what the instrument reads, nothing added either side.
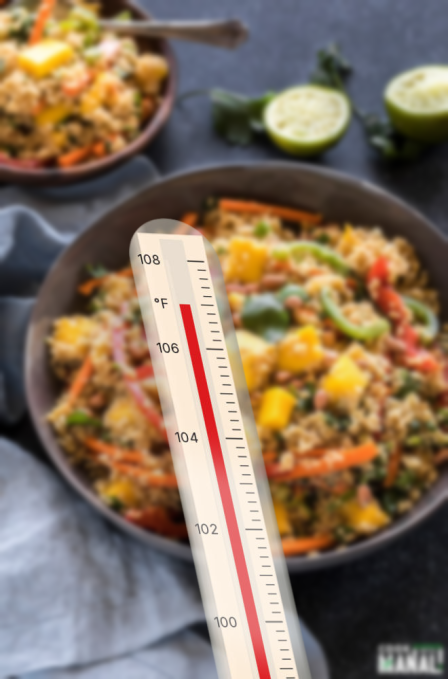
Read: 107°F
